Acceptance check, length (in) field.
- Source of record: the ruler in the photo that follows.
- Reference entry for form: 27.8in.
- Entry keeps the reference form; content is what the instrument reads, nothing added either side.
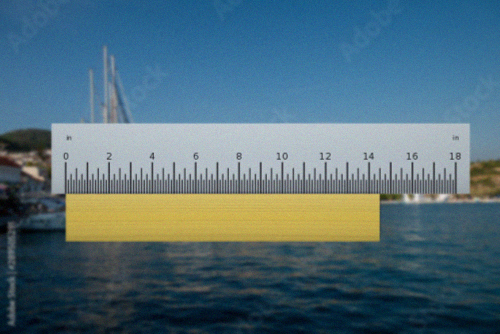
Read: 14.5in
